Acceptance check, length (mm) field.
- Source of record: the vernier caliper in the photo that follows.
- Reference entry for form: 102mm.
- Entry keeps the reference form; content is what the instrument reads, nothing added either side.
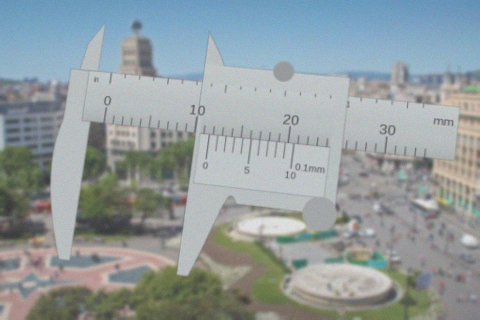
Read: 11.6mm
